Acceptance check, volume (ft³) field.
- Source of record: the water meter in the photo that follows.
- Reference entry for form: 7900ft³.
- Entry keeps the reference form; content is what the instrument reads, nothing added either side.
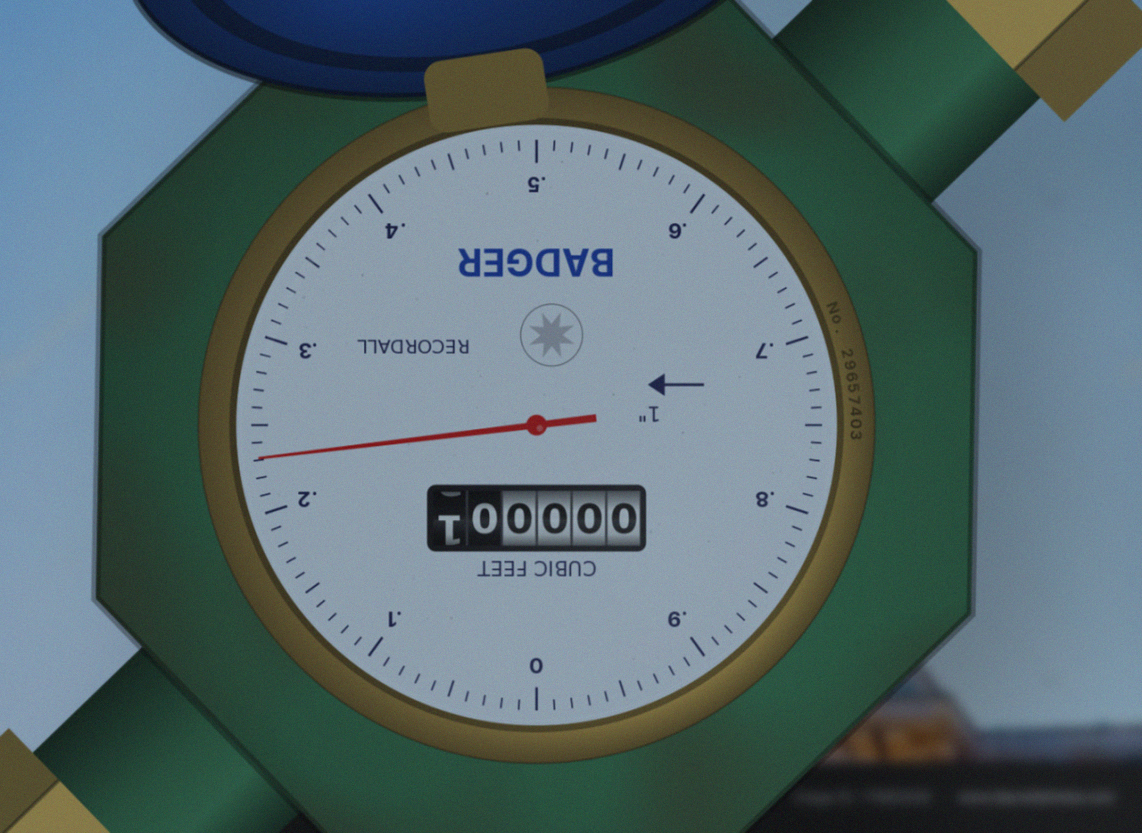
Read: 1.23ft³
